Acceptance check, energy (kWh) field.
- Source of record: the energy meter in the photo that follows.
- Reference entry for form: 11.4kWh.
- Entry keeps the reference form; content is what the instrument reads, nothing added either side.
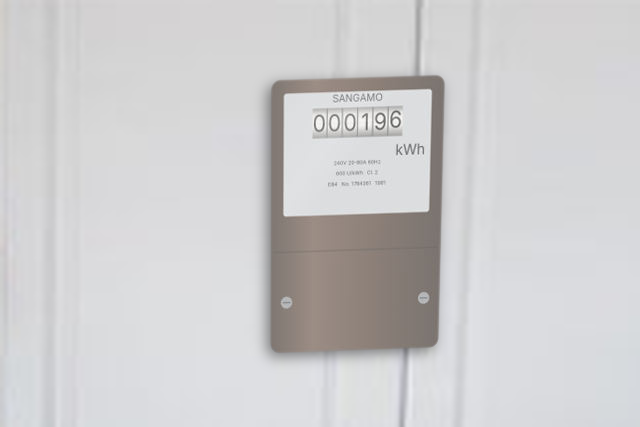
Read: 196kWh
